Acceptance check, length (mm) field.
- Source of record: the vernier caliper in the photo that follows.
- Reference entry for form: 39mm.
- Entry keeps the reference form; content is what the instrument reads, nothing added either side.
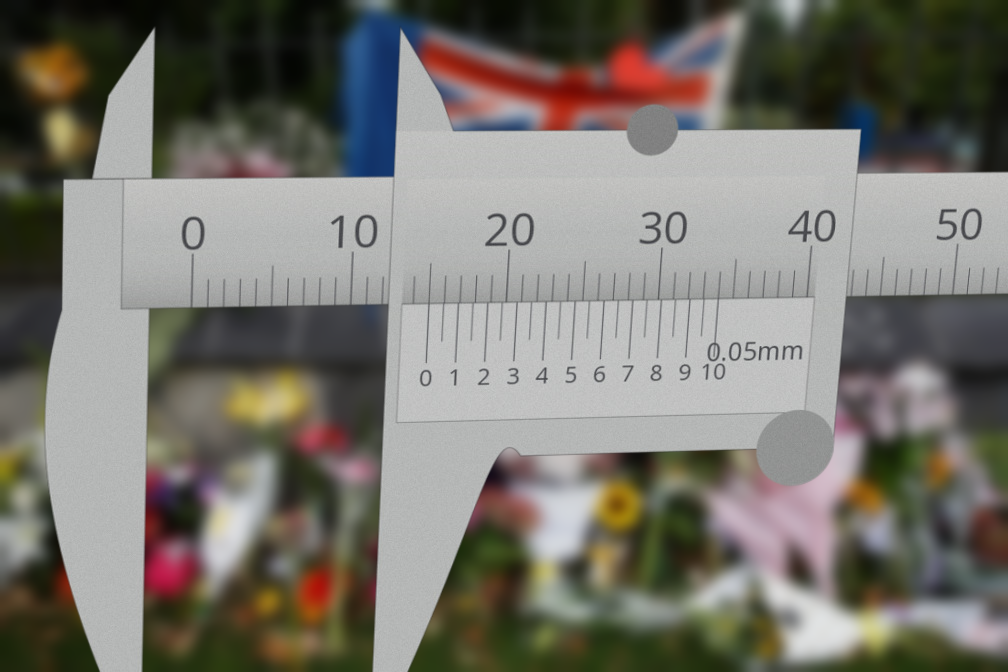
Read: 15.0mm
